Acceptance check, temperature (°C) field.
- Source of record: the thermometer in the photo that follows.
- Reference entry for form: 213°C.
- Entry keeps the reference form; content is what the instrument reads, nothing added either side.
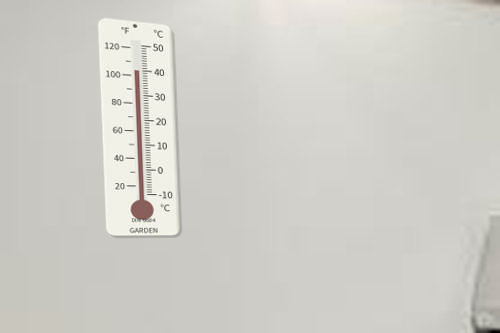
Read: 40°C
